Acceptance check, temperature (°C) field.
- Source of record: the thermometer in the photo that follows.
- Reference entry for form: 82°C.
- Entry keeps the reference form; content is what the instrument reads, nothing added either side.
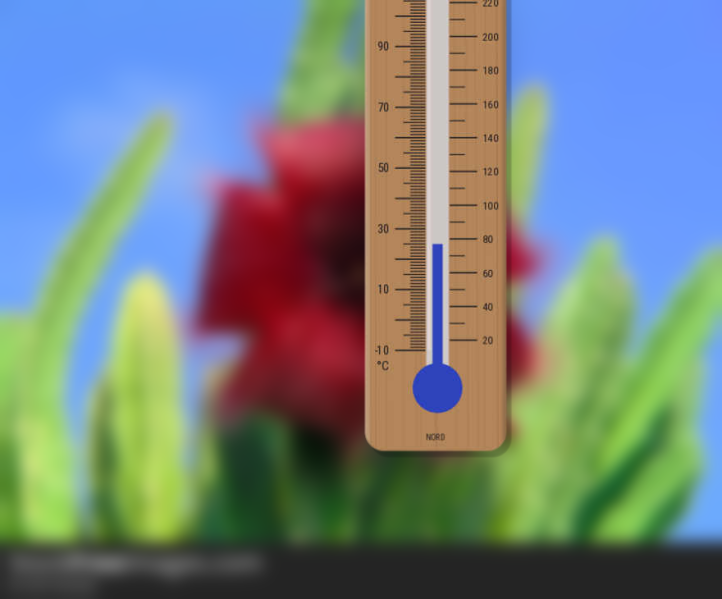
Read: 25°C
